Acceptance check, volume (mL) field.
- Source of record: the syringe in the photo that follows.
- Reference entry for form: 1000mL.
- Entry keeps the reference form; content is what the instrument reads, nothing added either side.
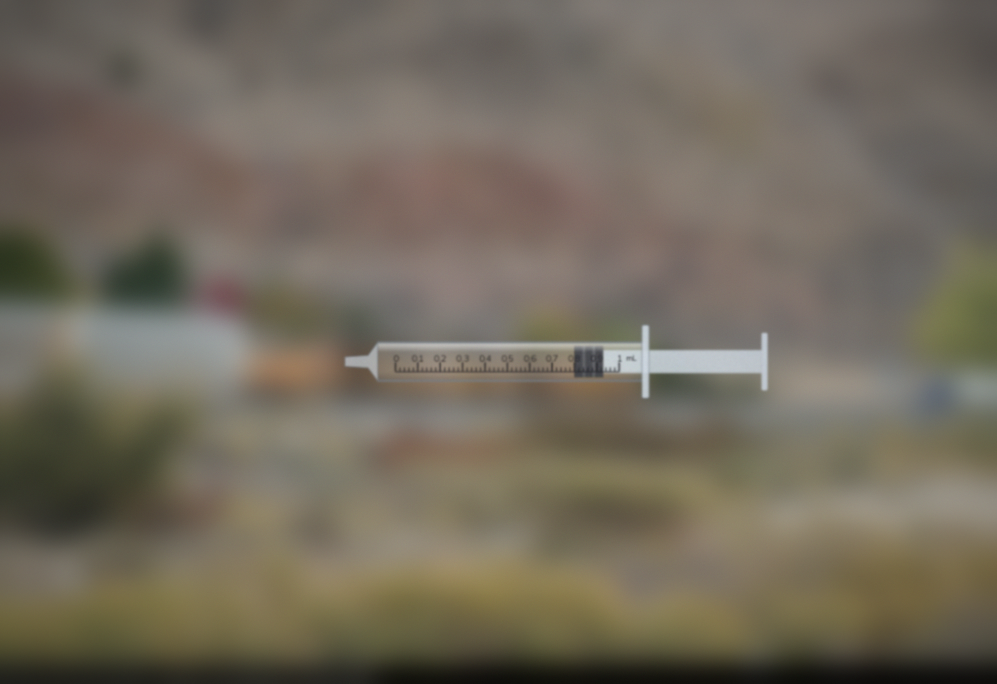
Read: 0.8mL
